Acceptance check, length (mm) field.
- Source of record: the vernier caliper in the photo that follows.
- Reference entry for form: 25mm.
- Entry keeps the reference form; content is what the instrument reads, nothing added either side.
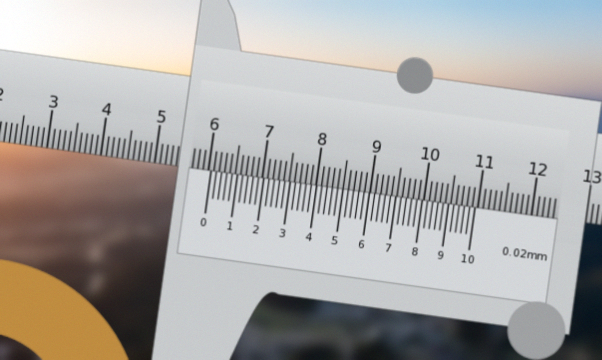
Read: 60.5mm
